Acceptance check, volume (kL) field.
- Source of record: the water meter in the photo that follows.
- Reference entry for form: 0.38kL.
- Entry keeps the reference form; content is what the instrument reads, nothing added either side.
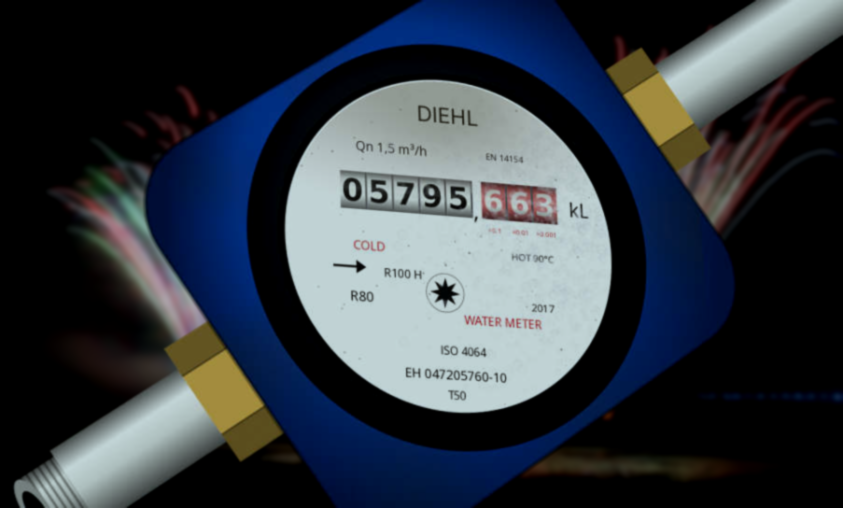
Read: 5795.663kL
